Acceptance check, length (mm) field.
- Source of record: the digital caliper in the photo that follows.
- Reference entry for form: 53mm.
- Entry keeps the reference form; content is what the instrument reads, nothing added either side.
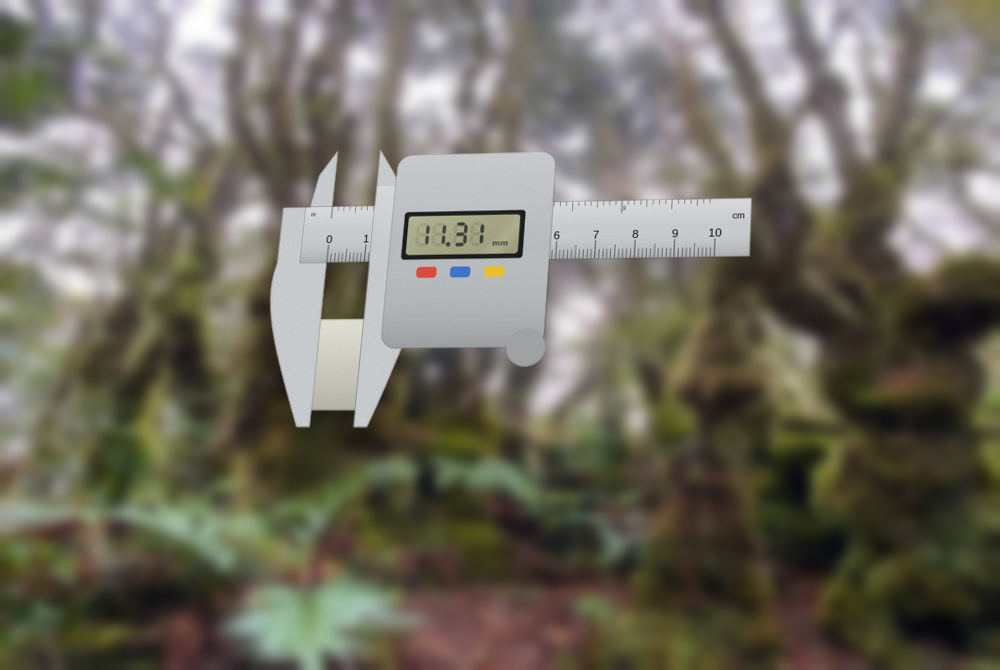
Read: 11.31mm
